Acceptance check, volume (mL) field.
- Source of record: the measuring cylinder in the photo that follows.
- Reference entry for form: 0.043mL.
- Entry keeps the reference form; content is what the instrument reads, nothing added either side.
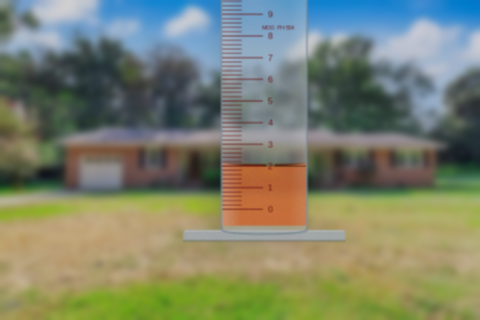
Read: 2mL
